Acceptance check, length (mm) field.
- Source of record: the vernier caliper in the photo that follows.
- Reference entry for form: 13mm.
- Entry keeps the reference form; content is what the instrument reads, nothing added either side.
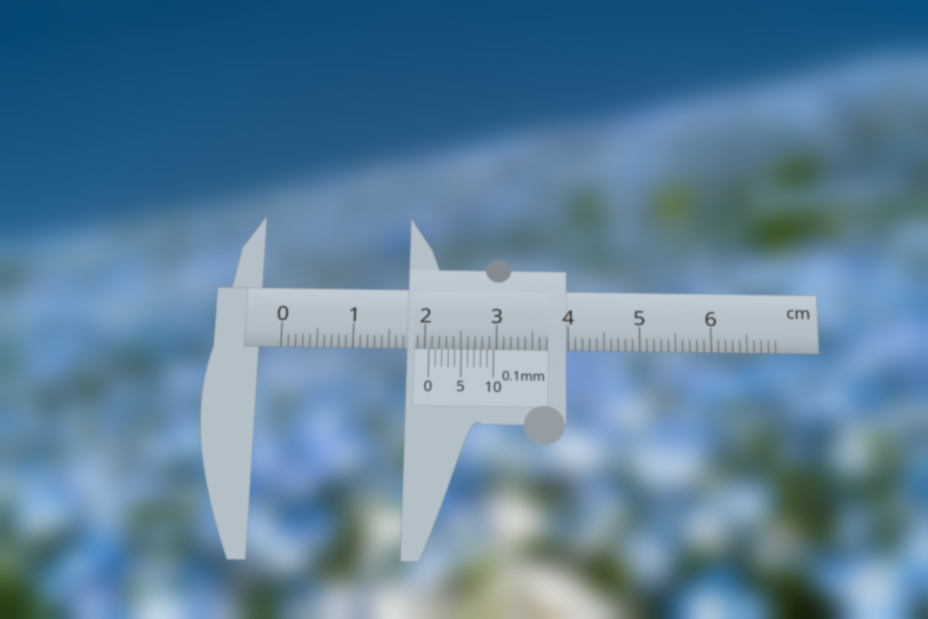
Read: 20.6mm
